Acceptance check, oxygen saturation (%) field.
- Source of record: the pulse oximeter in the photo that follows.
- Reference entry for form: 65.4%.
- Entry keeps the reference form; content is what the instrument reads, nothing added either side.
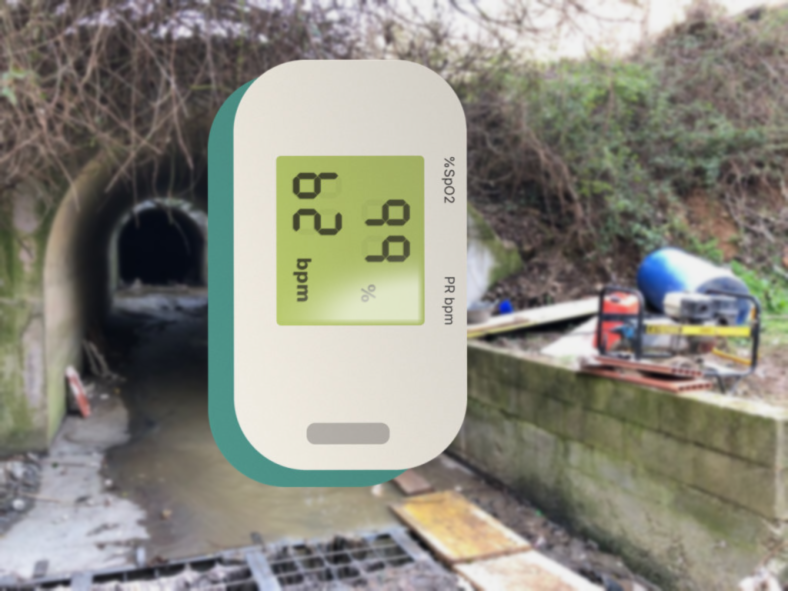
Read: 99%
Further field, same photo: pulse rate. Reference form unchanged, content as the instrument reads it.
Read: 62bpm
